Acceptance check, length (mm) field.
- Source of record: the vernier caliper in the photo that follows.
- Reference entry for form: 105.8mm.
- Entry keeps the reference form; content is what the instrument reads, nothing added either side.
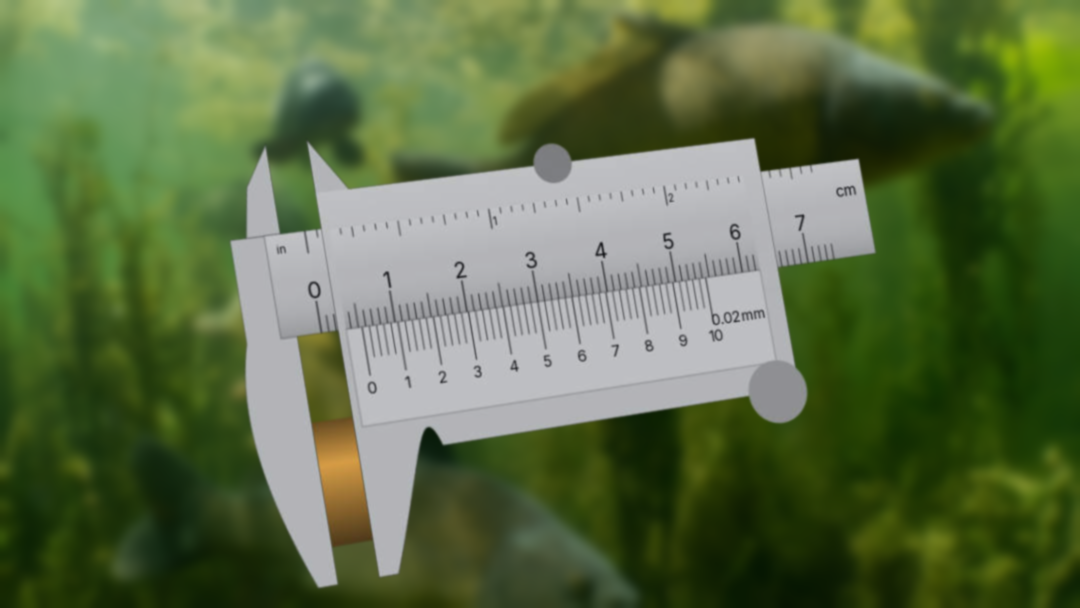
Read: 5.5mm
